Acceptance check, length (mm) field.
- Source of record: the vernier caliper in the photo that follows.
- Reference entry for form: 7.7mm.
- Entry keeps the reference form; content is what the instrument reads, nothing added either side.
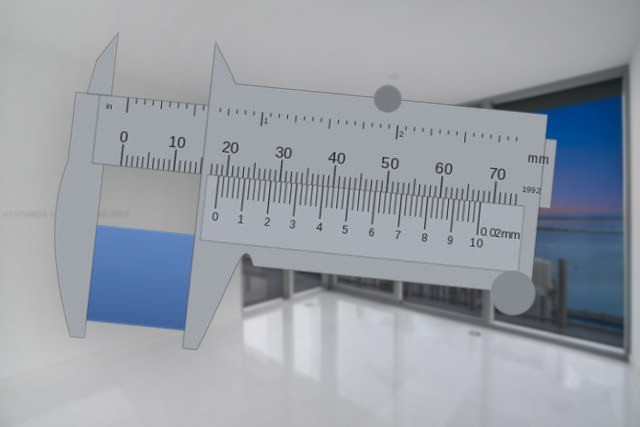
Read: 18.5mm
